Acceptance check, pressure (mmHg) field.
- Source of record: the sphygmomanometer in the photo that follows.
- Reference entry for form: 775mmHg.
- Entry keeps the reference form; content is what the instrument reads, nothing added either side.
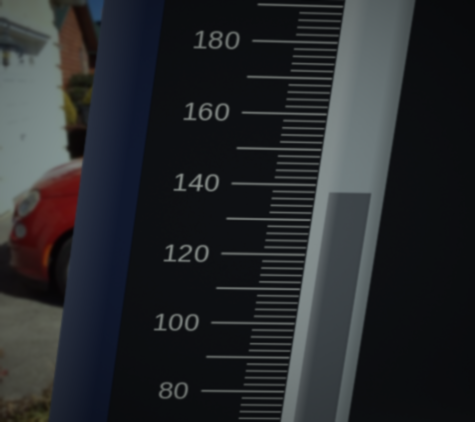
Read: 138mmHg
